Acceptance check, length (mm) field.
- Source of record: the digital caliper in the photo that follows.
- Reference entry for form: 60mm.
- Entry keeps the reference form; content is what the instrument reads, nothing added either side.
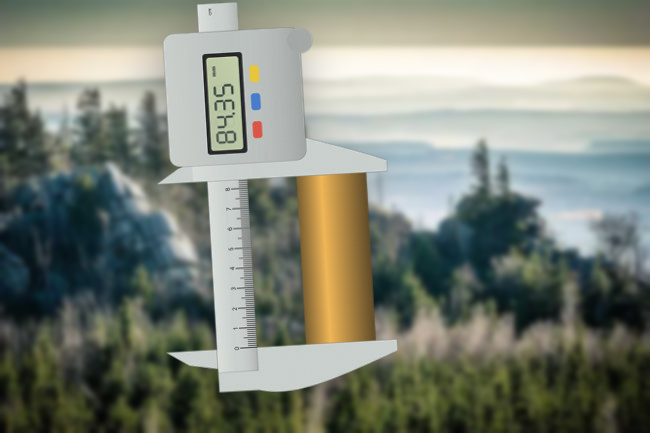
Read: 84.35mm
